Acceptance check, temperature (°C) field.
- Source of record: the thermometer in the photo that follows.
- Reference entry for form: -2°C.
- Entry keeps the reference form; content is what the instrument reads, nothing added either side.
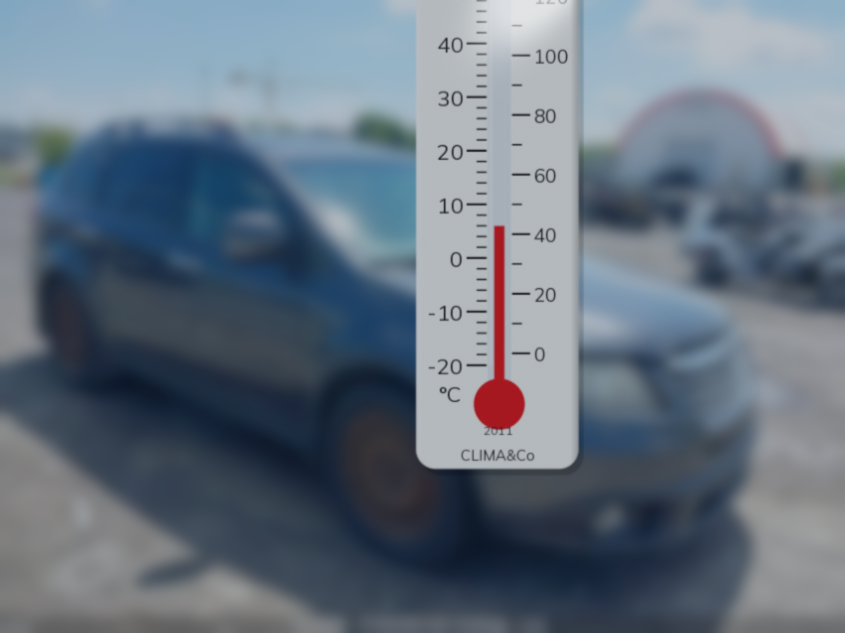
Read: 6°C
